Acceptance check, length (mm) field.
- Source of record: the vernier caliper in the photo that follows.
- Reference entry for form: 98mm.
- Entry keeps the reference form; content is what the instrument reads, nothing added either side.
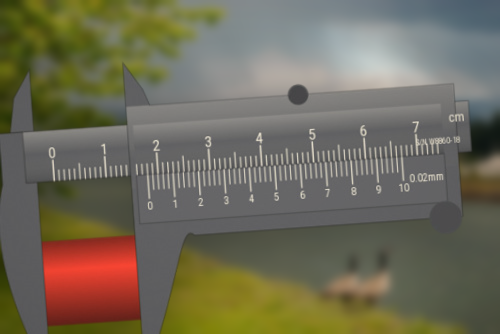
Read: 18.0mm
